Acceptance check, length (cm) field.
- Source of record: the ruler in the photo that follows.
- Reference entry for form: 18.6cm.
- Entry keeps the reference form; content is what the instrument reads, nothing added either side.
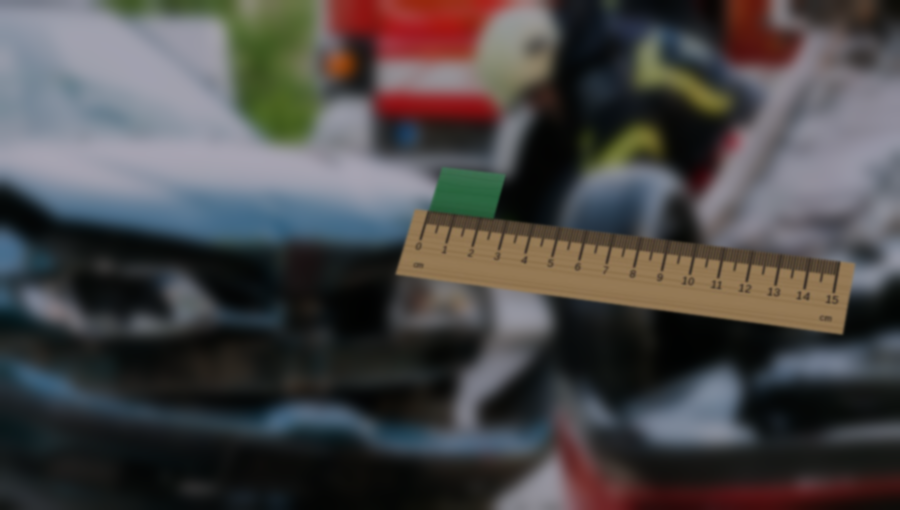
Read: 2.5cm
